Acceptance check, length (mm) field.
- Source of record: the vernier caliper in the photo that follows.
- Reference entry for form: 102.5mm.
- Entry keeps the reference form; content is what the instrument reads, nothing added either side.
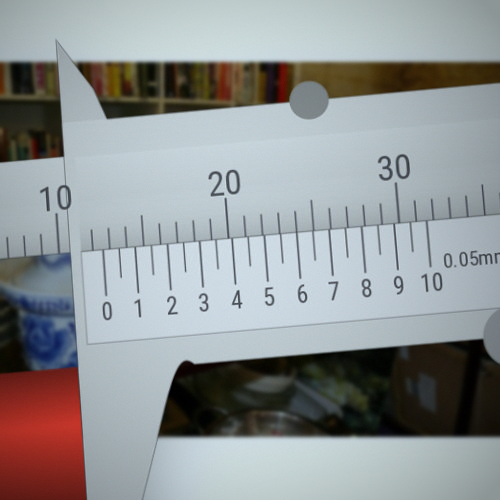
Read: 12.6mm
